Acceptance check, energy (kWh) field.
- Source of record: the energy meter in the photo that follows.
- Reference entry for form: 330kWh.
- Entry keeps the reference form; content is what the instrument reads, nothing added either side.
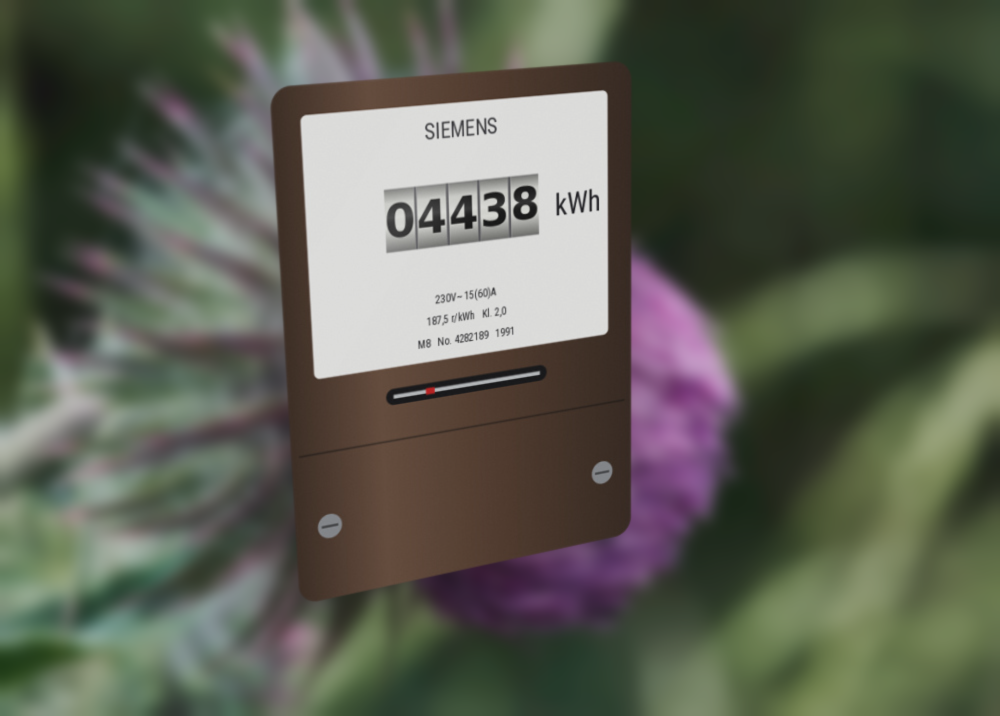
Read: 4438kWh
